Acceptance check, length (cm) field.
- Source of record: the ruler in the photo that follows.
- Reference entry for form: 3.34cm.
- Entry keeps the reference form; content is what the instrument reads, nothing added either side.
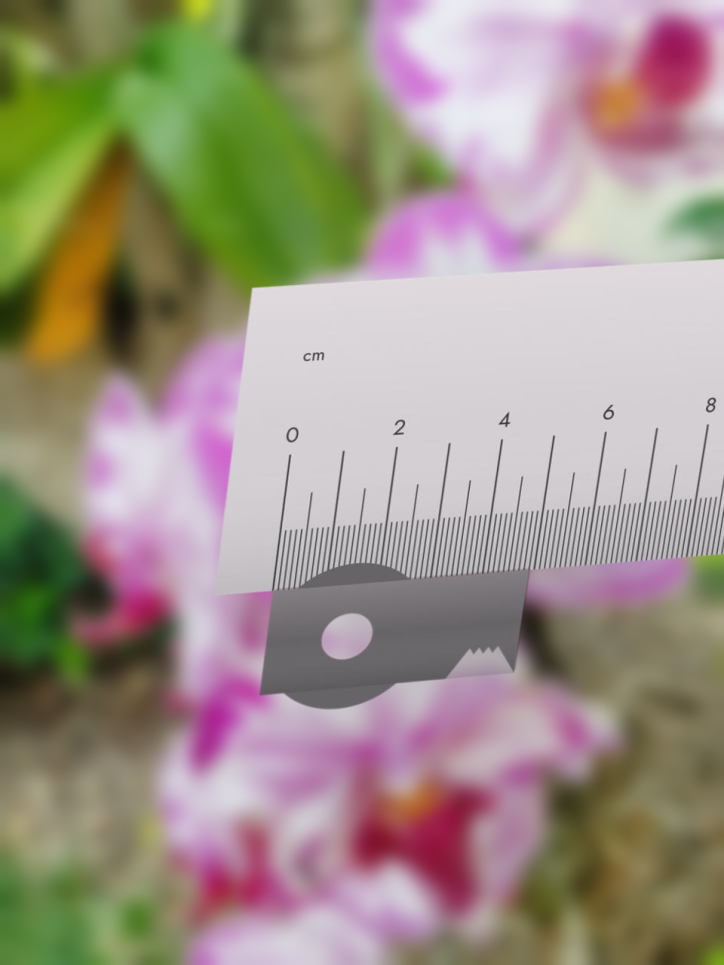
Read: 4.9cm
